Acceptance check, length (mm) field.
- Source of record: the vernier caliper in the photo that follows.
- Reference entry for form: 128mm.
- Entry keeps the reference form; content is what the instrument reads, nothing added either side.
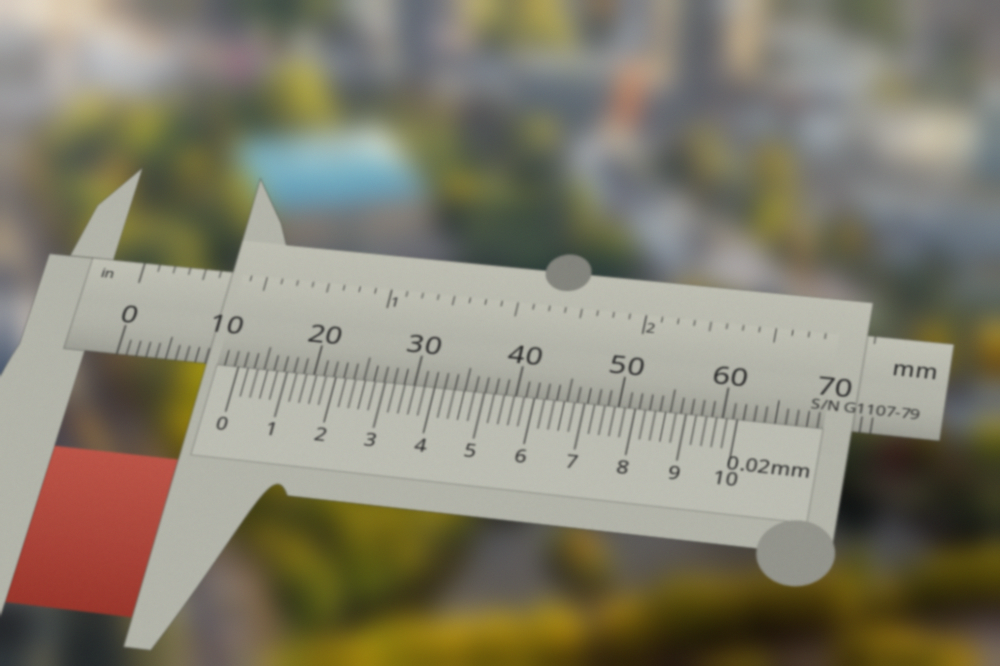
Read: 12.4mm
